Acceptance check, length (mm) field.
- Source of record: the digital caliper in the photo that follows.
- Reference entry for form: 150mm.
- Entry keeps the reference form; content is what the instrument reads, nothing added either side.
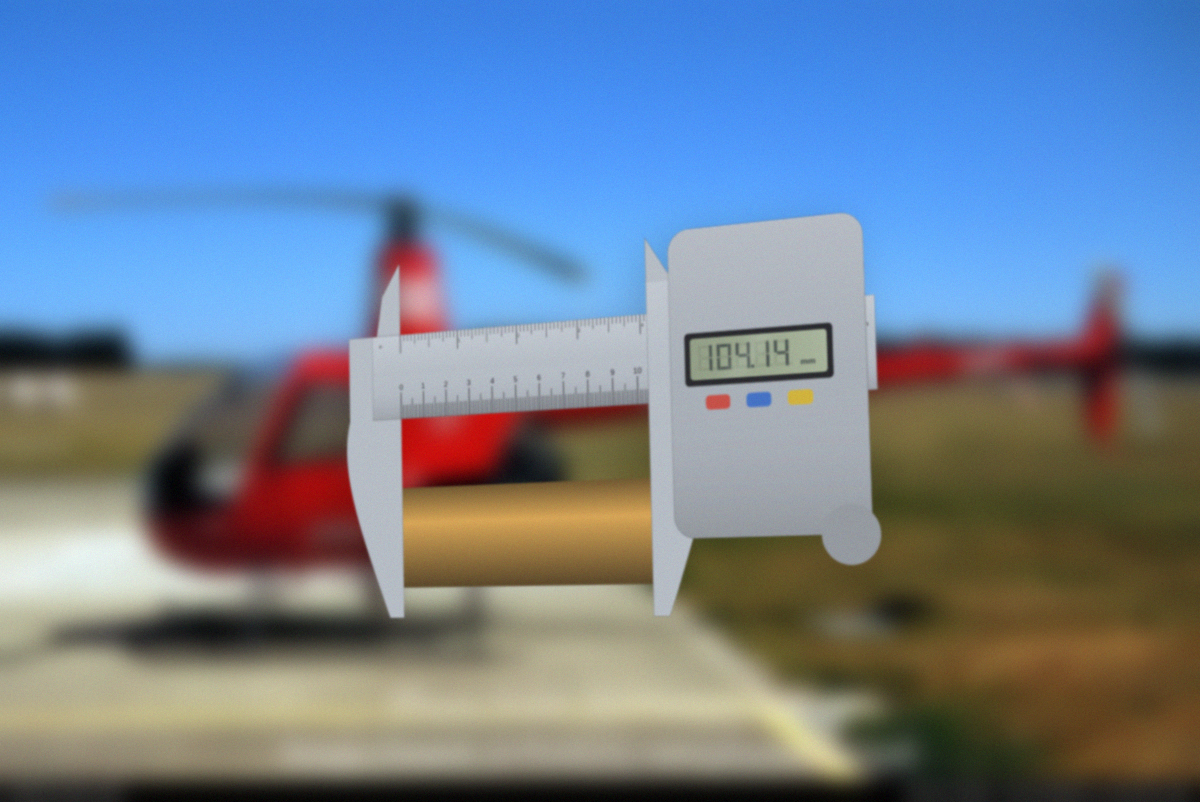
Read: 104.14mm
